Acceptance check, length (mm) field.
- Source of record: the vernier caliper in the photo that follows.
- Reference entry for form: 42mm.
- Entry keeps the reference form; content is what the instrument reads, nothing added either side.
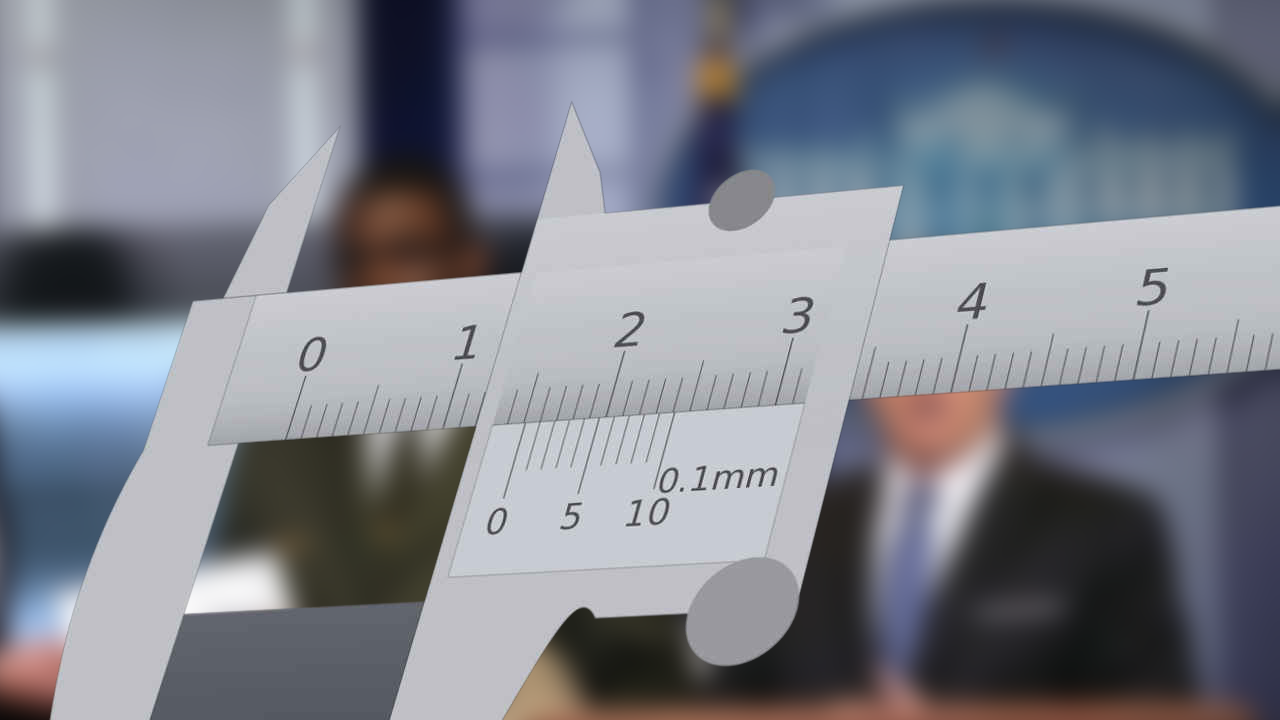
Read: 15.1mm
